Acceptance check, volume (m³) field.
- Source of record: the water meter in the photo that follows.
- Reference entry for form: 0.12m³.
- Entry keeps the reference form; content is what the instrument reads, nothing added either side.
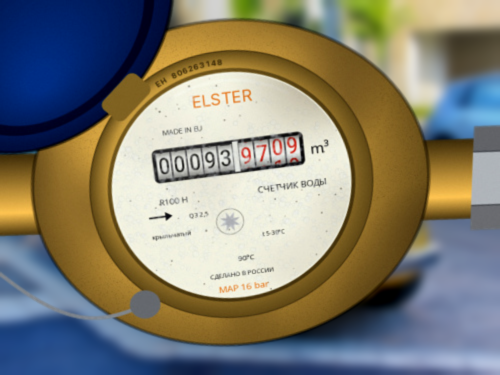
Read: 93.9709m³
